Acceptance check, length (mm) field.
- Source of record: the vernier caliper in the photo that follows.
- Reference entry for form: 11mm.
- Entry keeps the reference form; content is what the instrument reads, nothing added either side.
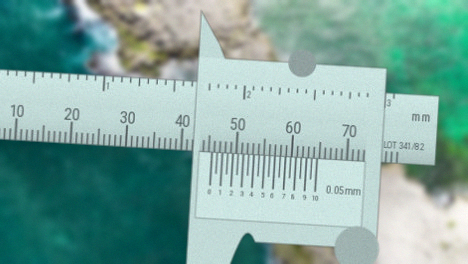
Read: 45.6mm
